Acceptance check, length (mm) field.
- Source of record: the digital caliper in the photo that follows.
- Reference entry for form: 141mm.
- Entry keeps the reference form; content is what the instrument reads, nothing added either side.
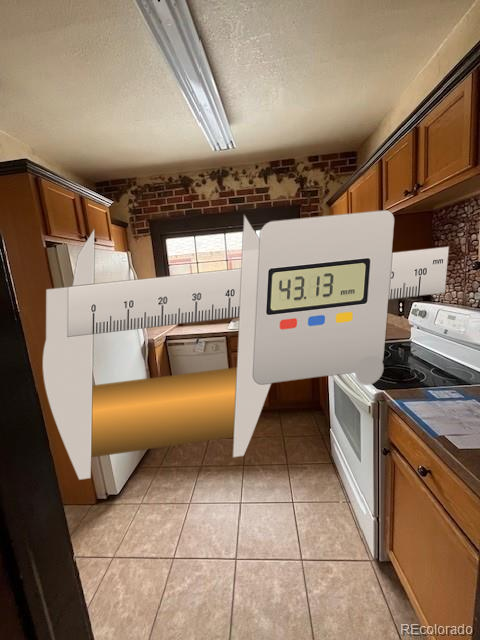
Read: 43.13mm
